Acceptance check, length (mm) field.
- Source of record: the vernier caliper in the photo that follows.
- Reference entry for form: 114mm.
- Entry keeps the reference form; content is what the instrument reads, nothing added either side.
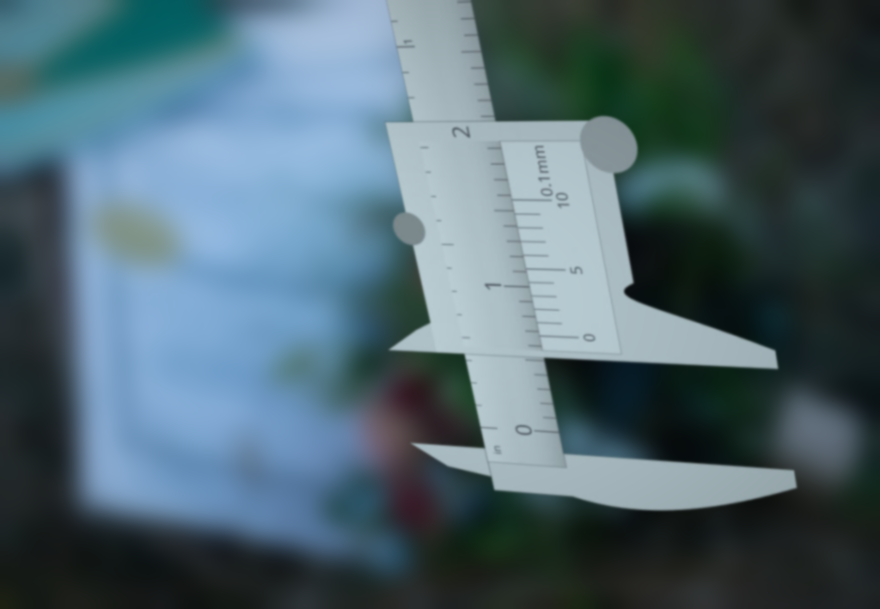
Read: 6.7mm
